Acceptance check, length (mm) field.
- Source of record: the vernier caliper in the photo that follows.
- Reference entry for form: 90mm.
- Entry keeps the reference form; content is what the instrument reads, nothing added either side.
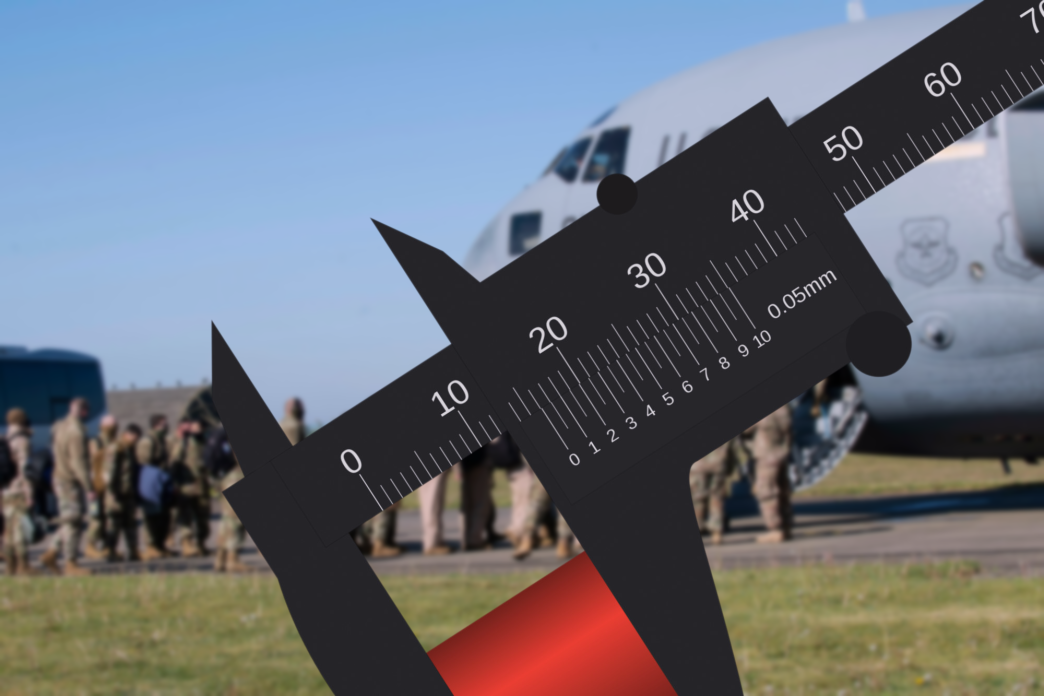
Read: 16.1mm
